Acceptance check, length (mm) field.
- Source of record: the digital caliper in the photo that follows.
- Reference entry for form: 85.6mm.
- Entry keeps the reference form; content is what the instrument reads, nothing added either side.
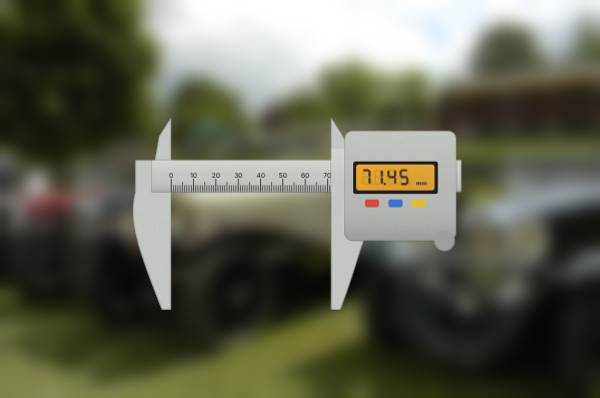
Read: 71.45mm
